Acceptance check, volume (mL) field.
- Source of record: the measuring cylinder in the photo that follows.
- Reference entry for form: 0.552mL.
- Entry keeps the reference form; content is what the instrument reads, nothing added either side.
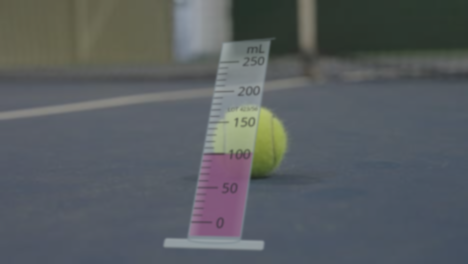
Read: 100mL
